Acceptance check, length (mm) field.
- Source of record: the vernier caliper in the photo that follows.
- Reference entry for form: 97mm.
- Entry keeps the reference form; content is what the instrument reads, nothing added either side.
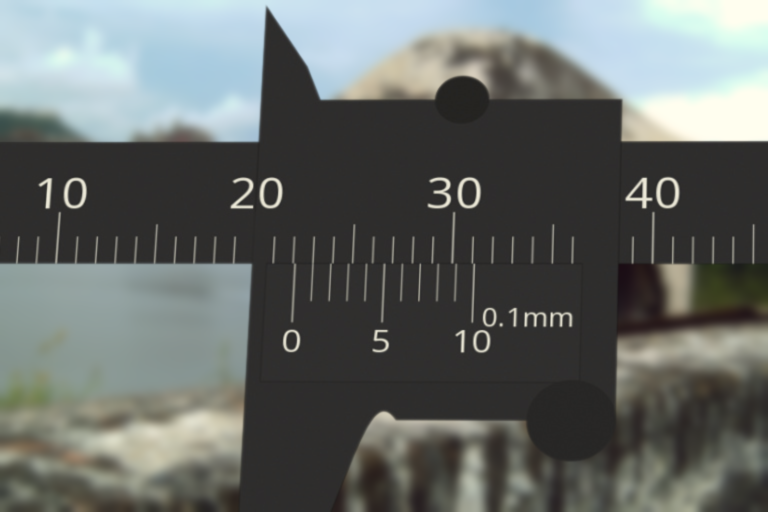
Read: 22.1mm
